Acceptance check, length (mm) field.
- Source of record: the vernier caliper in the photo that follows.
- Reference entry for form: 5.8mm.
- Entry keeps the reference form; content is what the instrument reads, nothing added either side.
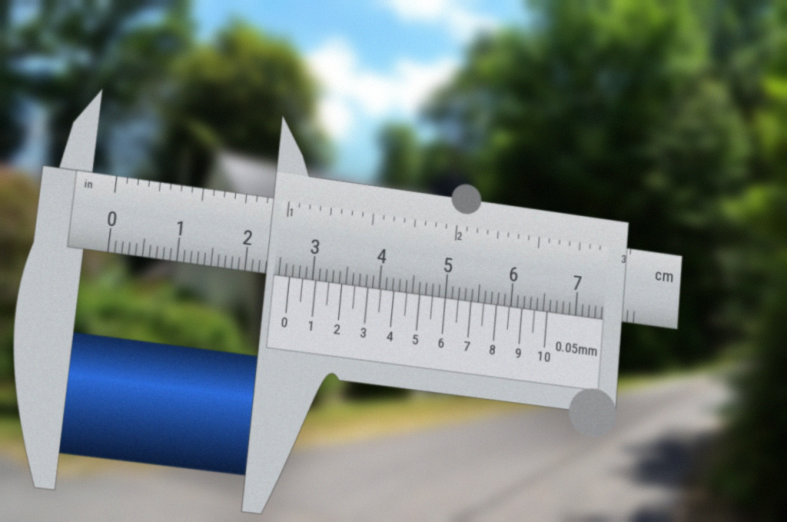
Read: 26.6mm
